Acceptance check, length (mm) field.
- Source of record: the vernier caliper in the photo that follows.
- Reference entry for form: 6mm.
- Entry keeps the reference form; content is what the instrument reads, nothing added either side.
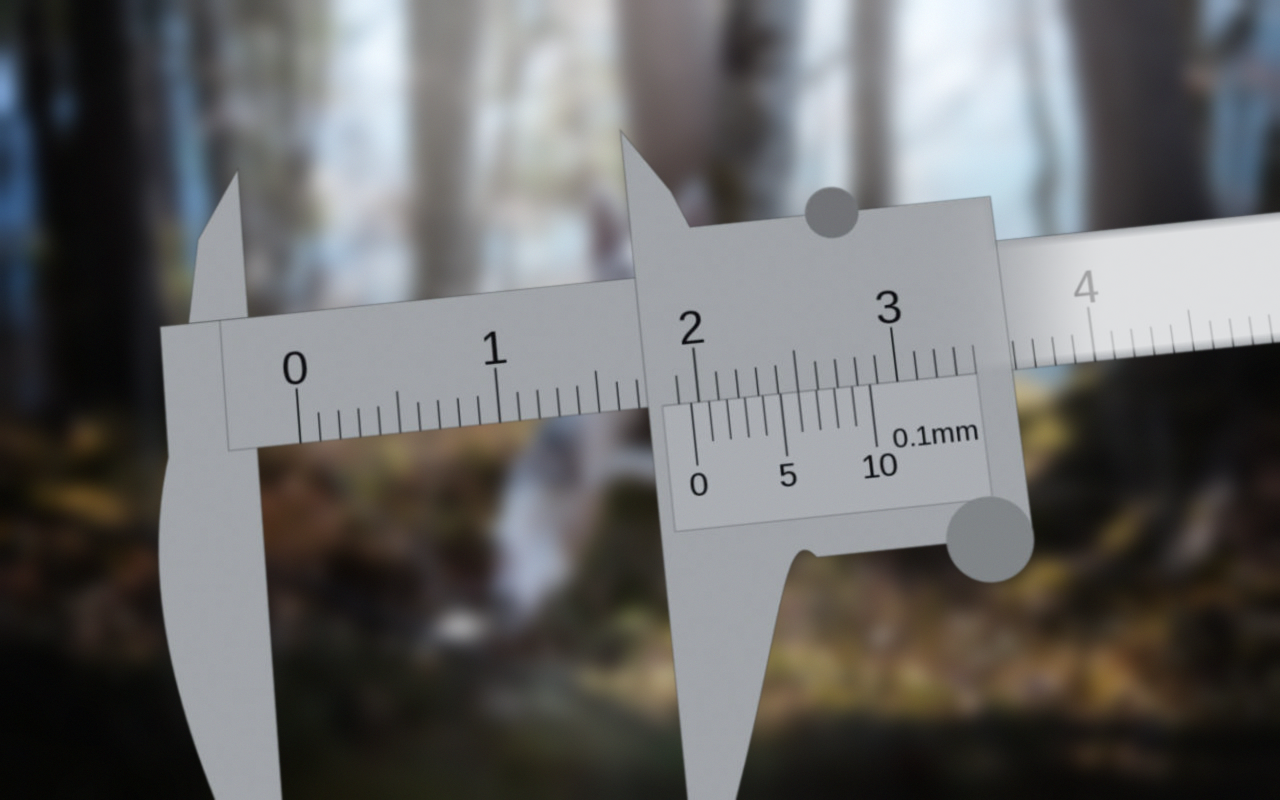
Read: 19.6mm
